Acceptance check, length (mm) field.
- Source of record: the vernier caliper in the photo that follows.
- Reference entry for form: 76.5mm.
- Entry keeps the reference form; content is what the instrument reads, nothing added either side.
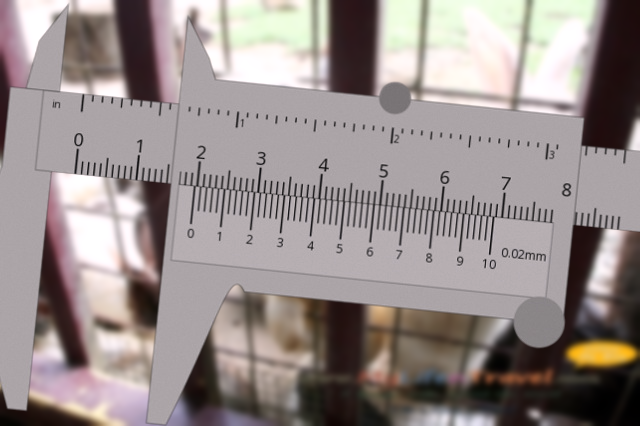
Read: 19.6mm
